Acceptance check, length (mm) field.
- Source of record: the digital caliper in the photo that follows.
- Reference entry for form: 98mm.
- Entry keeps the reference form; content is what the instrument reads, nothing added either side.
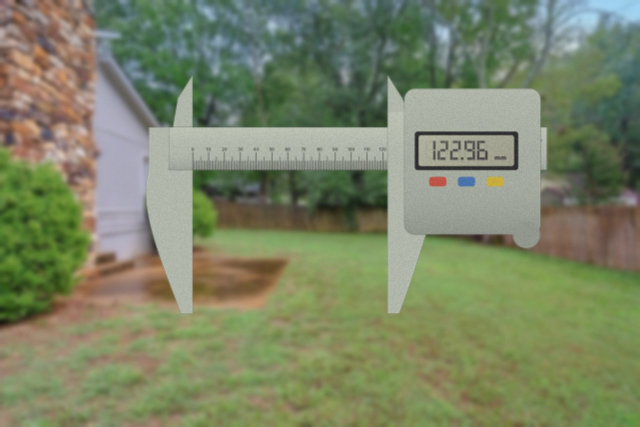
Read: 122.96mm
